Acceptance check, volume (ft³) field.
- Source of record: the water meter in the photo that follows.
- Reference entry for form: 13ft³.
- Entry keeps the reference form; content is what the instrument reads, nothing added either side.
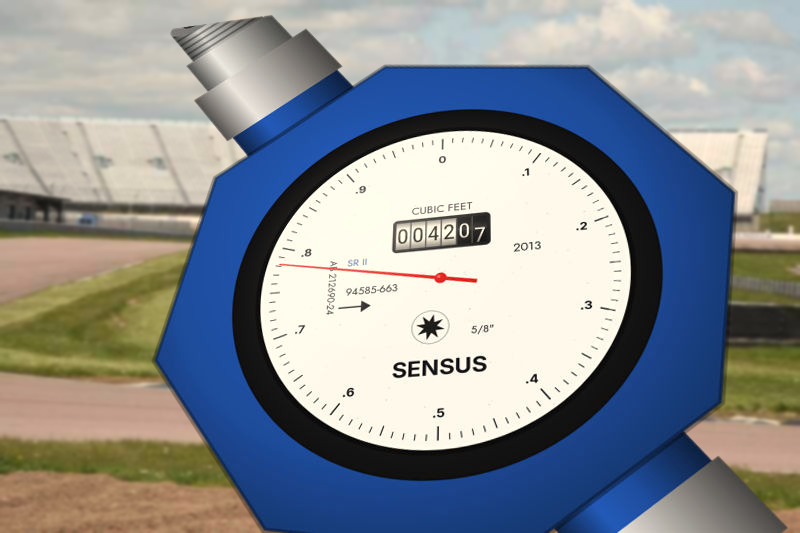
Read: 4206.78ft³
